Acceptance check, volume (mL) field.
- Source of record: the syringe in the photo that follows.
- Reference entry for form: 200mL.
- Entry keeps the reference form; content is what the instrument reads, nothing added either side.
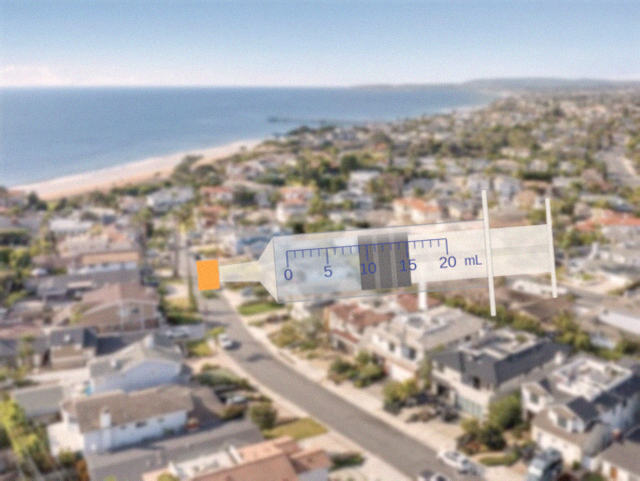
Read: 9mL
